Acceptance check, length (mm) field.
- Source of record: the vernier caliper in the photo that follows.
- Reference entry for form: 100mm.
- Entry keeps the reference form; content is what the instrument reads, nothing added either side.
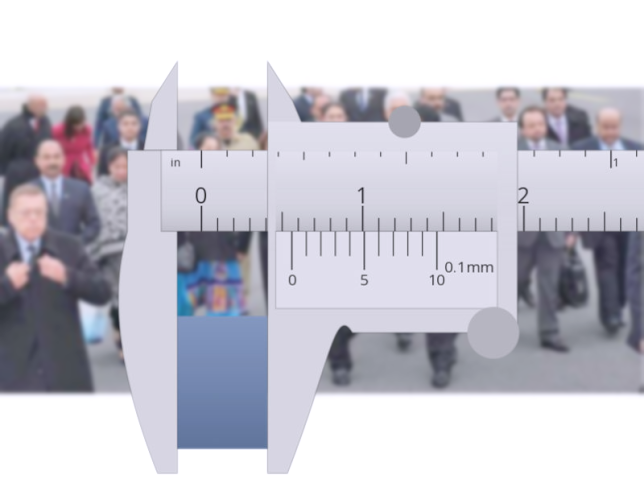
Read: 5.6mm
